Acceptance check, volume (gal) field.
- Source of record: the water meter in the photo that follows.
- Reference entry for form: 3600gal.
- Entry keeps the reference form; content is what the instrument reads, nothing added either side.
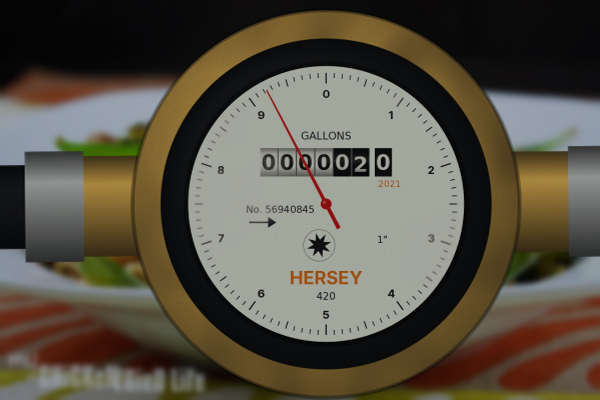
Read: 19.2gal
